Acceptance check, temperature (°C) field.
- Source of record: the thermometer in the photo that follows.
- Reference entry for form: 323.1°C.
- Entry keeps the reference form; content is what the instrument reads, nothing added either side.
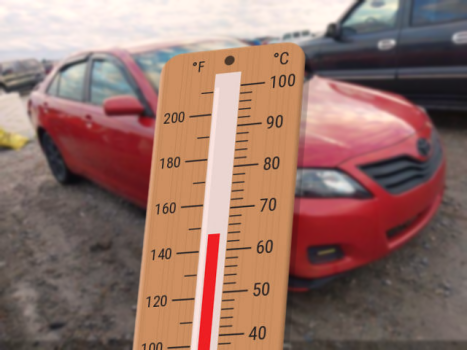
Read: 64°C
